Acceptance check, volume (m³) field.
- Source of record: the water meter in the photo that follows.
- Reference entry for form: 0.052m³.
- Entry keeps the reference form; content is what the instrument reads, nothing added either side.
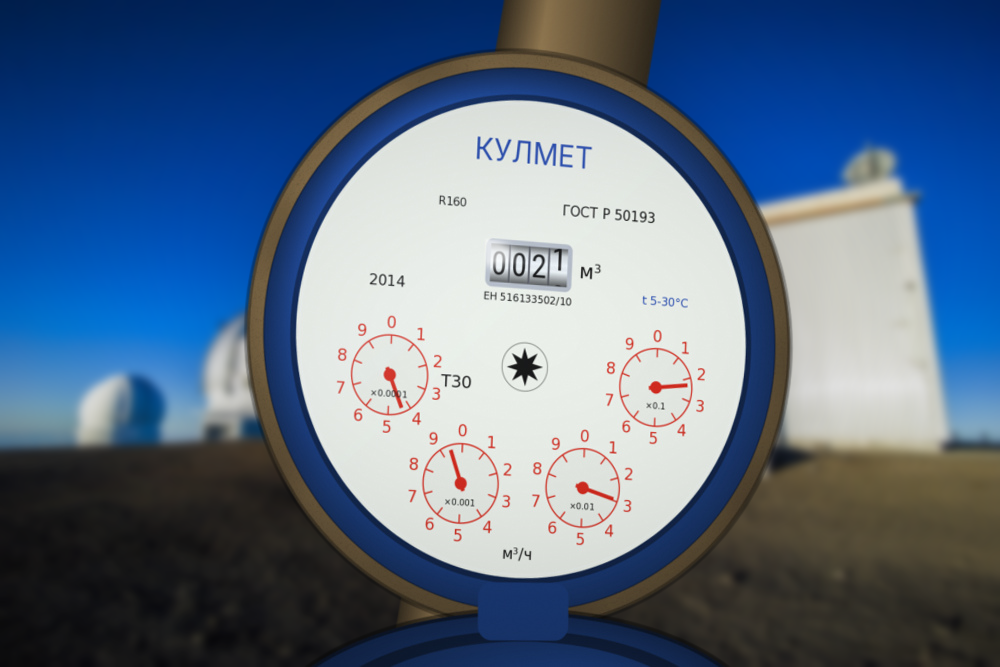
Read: 21.2294m³
